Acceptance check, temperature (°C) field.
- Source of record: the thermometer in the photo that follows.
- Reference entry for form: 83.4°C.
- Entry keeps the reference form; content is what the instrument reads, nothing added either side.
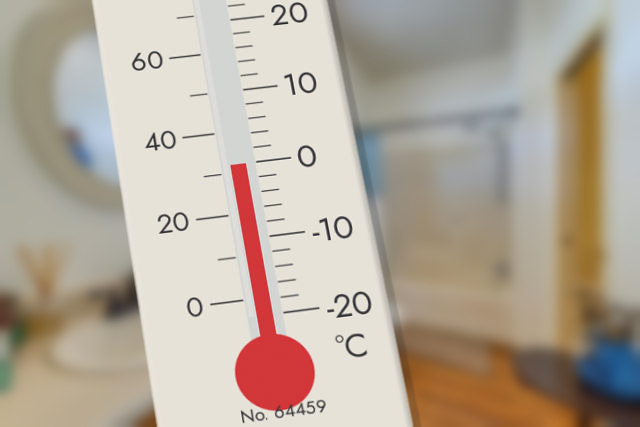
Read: 0°C
